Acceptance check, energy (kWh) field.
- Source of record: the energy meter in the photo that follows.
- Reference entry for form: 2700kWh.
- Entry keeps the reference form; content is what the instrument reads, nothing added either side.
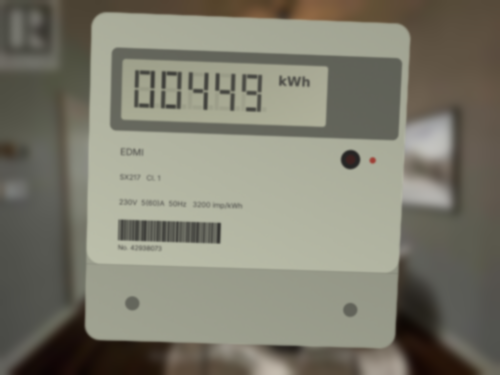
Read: 449kWh
